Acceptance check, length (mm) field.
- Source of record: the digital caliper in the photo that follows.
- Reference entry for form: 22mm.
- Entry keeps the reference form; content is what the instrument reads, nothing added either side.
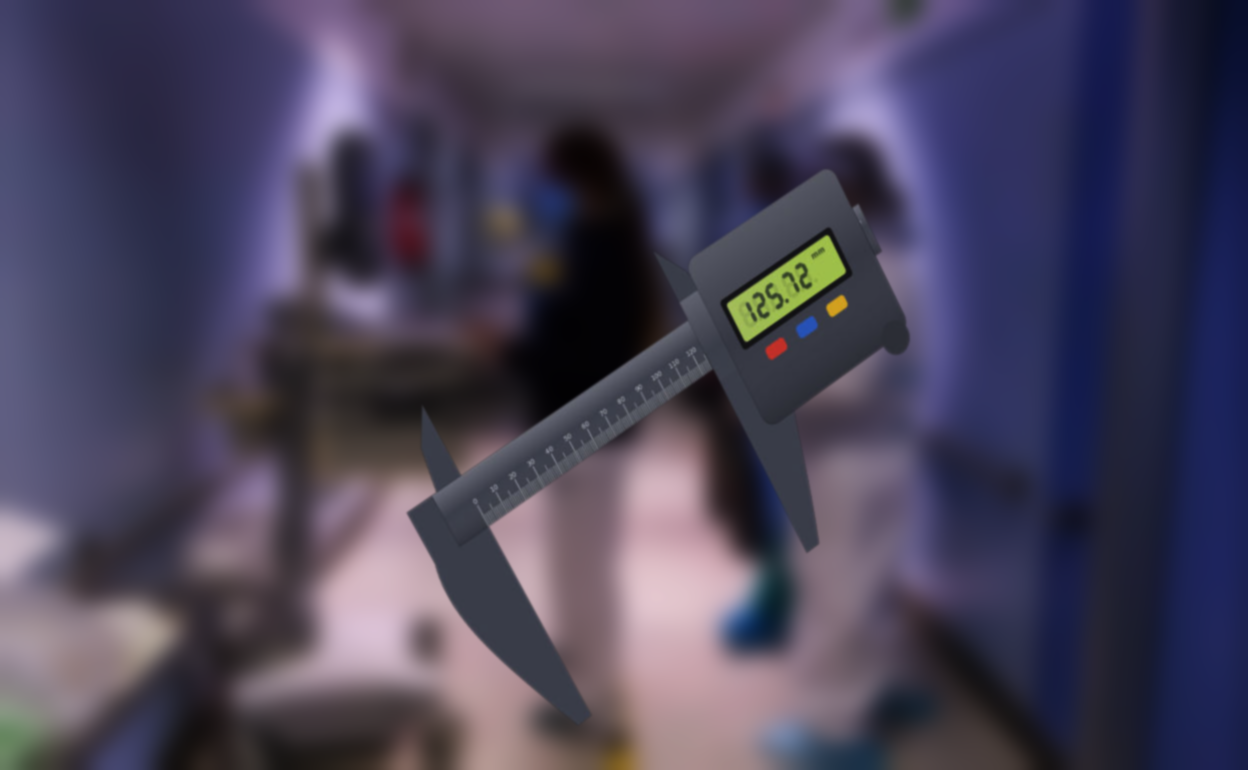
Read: 125.72mm
